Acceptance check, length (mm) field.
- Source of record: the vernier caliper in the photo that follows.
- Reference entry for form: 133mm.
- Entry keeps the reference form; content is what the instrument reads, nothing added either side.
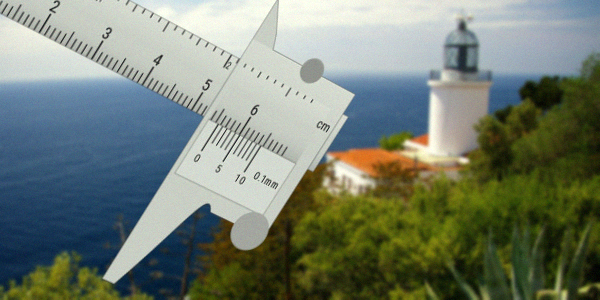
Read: 55.6mm
